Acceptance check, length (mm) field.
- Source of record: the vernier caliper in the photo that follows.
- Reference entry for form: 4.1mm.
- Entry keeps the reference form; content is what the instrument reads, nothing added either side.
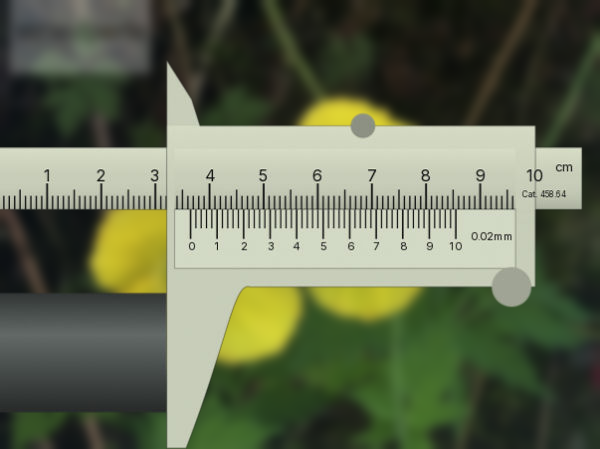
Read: 36.5mm
